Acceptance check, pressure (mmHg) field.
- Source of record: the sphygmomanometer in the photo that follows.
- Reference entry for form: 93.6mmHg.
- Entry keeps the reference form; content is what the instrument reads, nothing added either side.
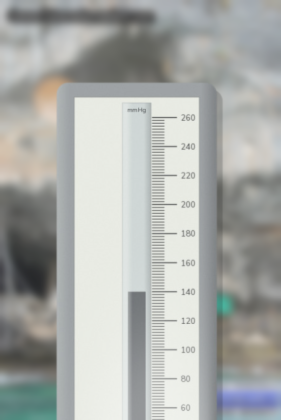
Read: 140mmHg
